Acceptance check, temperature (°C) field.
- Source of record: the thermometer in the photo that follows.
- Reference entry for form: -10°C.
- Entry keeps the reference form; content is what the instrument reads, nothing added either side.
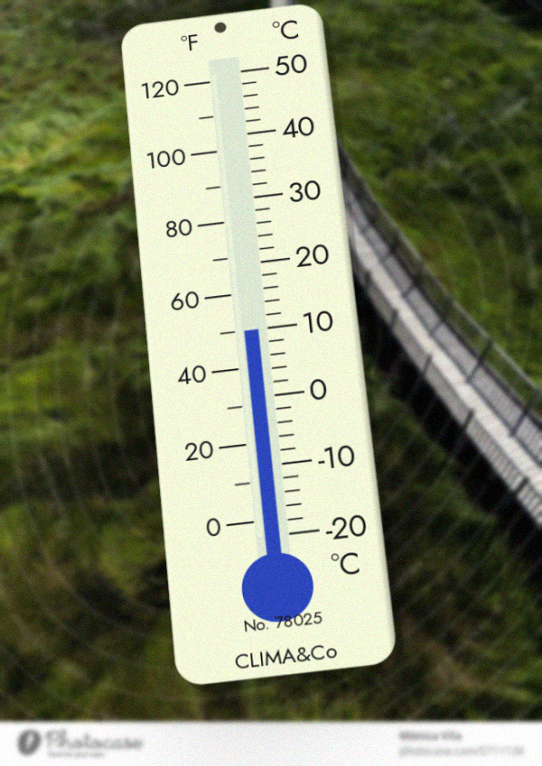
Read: 10°C
